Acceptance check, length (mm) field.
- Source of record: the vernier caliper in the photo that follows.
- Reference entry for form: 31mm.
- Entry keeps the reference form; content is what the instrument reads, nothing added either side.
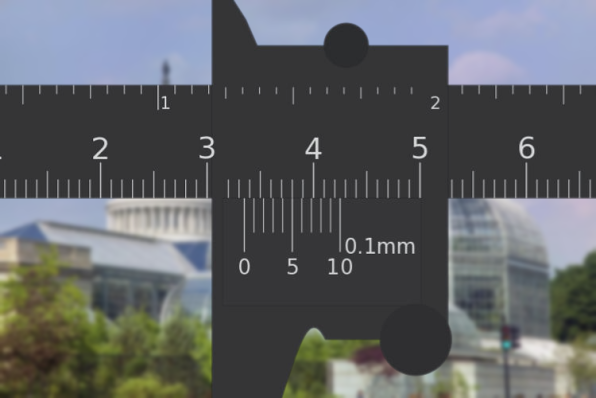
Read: 33.5mm
